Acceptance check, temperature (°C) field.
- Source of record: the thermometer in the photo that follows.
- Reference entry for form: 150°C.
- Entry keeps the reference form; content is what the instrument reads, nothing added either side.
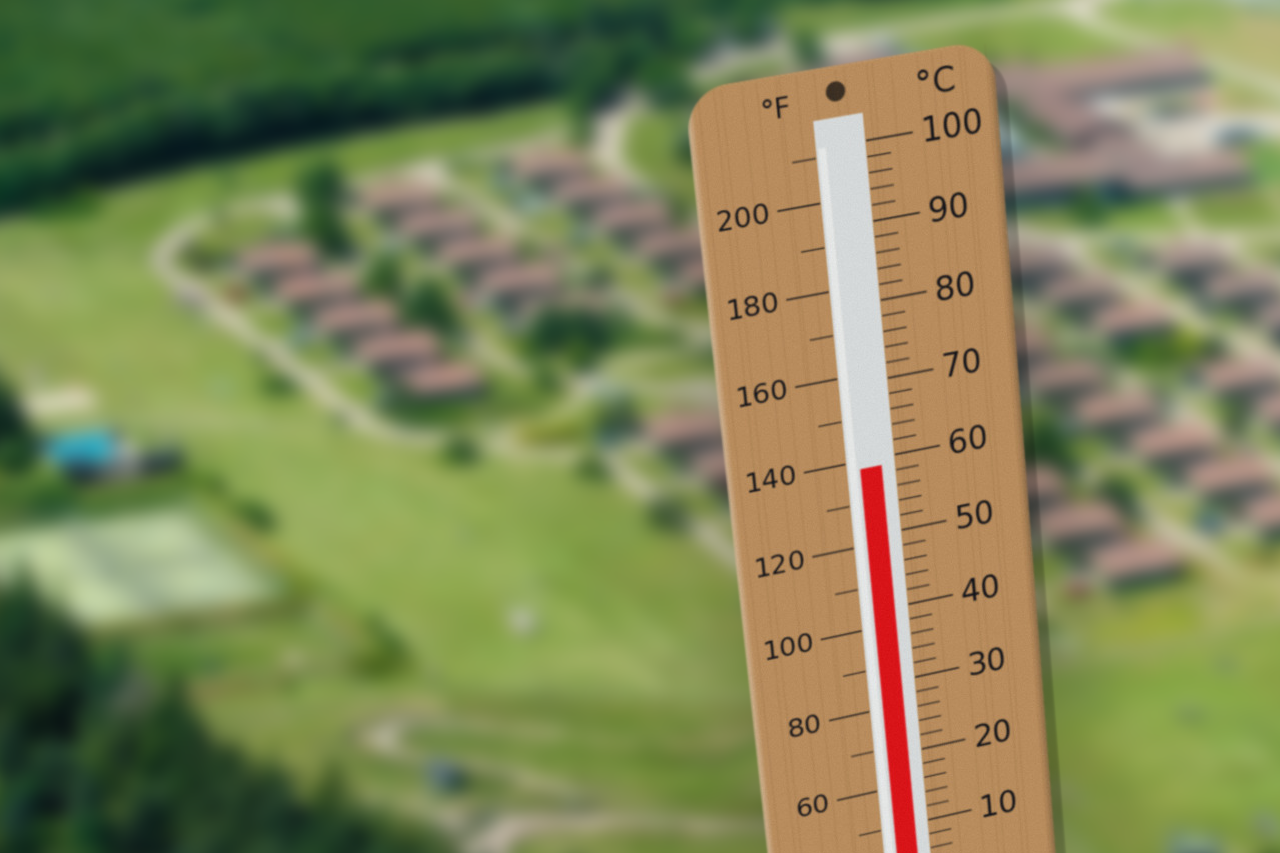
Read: 59°C
